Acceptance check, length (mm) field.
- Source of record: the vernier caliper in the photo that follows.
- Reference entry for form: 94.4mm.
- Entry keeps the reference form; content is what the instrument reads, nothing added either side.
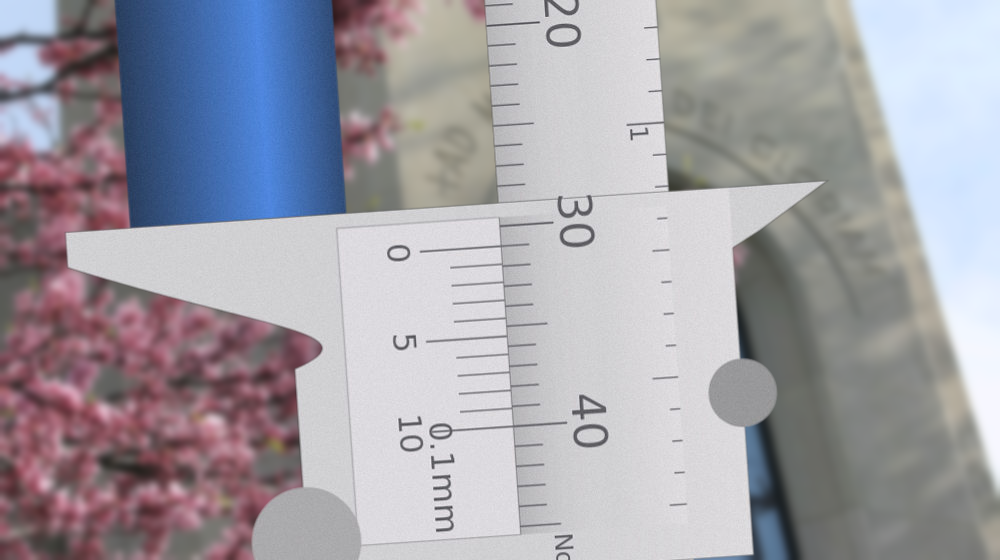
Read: 31.0mm
